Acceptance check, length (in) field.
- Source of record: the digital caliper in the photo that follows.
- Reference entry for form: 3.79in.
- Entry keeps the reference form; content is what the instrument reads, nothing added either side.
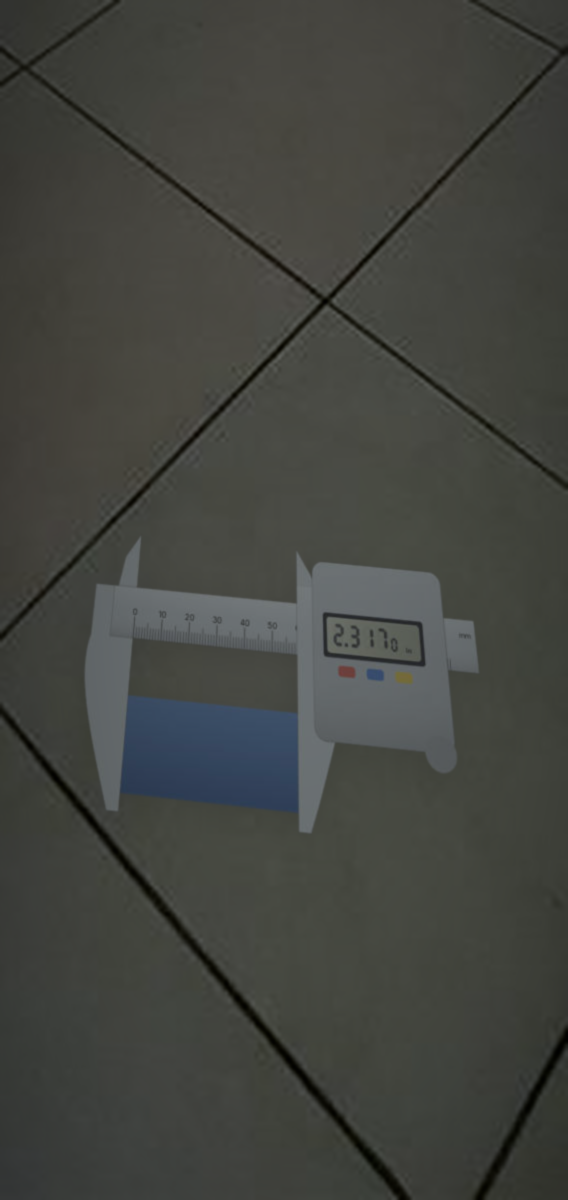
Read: 2.3170in
